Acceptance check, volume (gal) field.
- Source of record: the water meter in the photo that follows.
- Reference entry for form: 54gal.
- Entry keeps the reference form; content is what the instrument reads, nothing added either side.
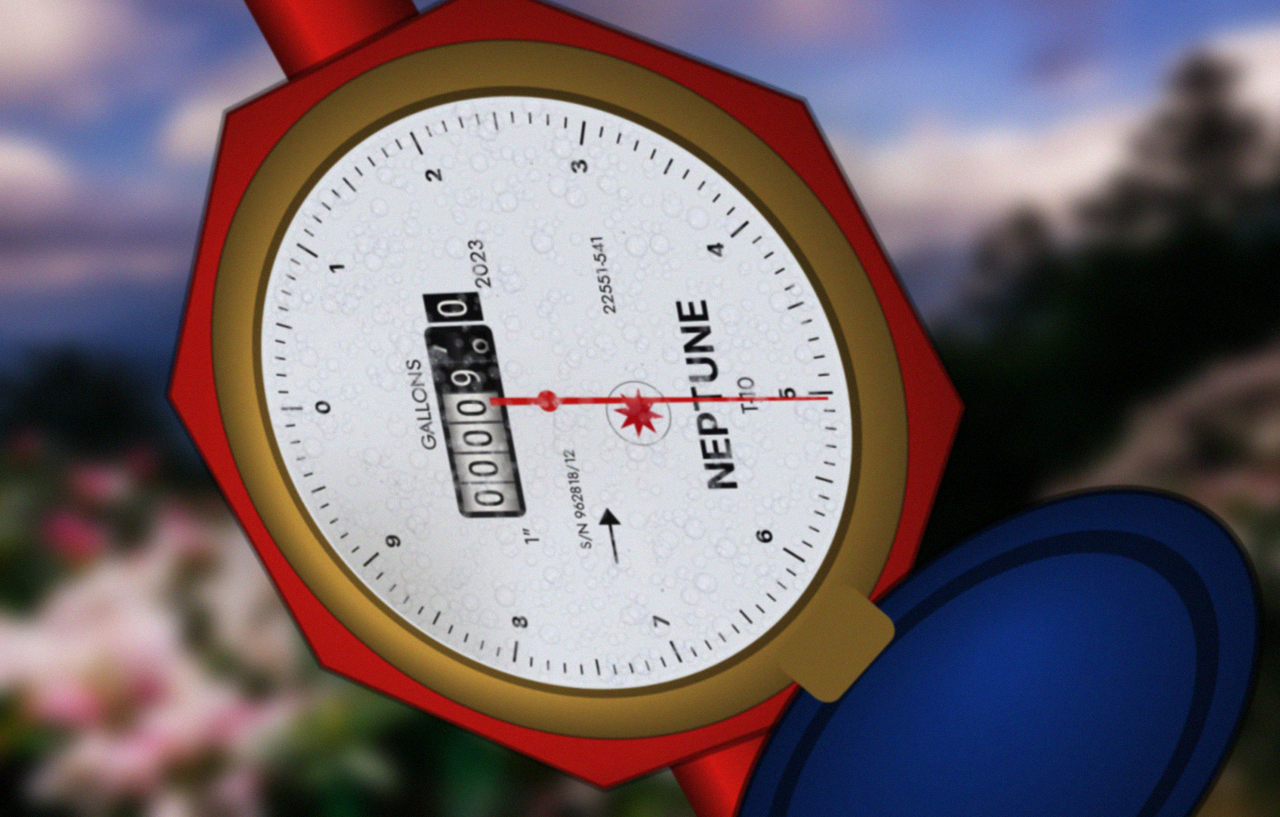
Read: 975.0gal
